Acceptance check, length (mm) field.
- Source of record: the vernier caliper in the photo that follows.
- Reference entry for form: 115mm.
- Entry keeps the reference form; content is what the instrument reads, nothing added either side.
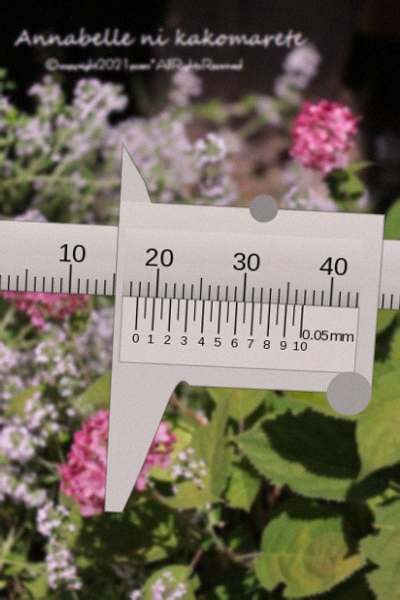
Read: 17.8mm
